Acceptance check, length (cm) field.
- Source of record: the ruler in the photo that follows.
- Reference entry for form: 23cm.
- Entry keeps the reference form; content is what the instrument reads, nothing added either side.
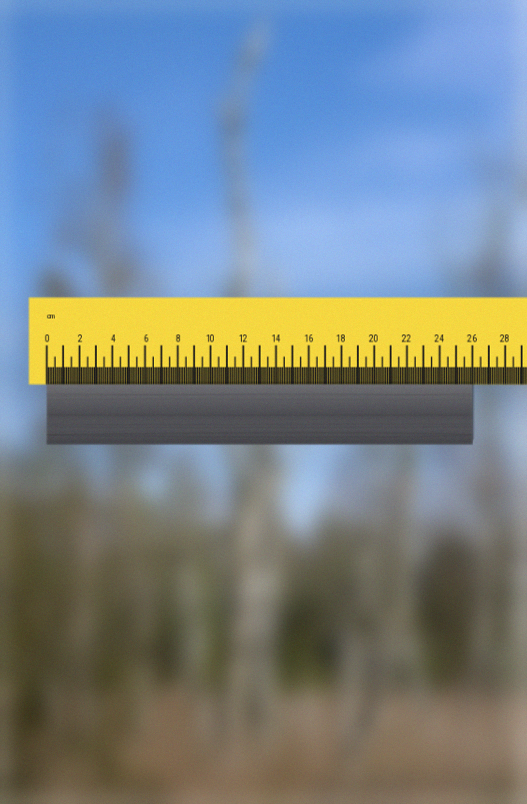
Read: 26cm
